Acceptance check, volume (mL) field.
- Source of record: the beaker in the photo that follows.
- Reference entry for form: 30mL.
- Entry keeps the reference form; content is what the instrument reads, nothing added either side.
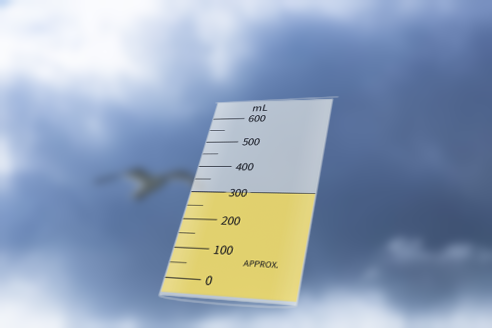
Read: 300mL
